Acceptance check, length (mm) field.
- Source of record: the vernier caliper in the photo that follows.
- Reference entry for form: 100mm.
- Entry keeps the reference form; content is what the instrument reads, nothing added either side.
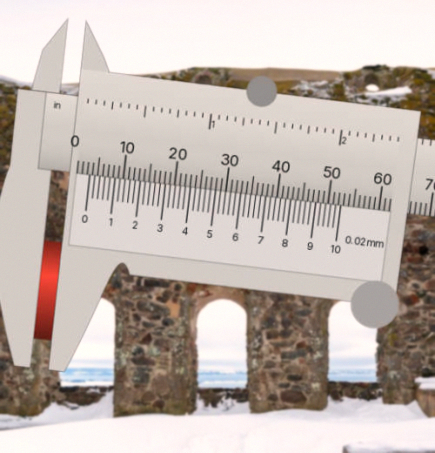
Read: 3.5mm
